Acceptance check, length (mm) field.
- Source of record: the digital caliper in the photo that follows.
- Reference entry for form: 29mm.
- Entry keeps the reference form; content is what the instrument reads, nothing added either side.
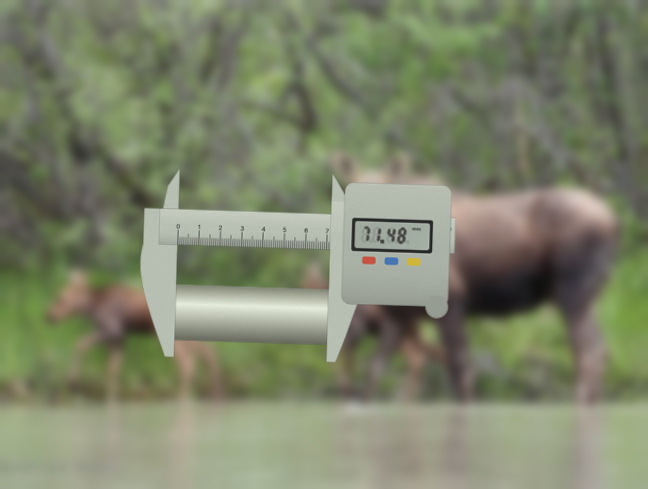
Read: 71.48mm
